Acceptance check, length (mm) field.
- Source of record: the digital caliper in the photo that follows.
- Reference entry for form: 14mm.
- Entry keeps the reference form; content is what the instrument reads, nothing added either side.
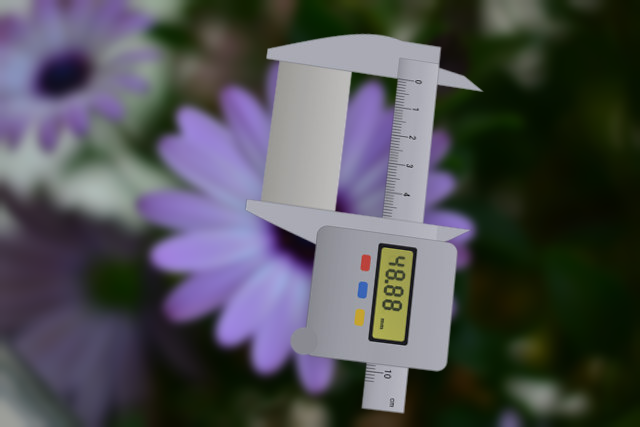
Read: 48.88mm
